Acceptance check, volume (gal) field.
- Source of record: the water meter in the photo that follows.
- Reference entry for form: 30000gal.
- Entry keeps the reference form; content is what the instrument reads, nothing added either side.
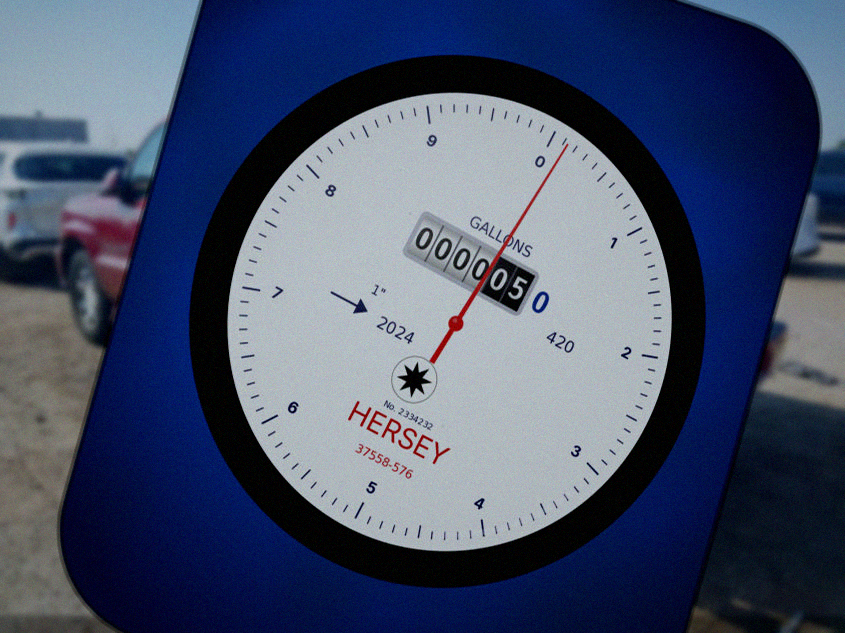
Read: 50.1gal
